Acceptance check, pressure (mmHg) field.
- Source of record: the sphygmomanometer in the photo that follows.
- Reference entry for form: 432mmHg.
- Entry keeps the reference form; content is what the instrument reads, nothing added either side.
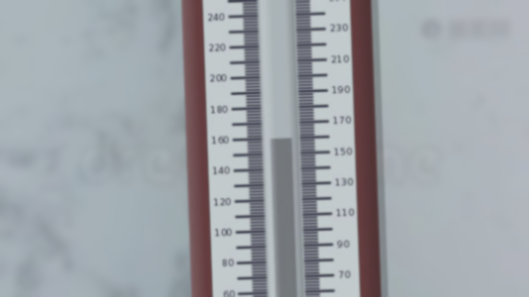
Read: 160mmHg
